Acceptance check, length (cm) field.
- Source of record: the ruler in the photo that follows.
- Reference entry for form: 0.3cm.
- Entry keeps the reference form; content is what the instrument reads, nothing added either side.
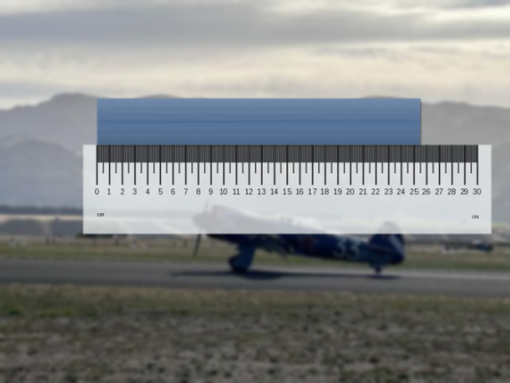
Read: 25.5cm
